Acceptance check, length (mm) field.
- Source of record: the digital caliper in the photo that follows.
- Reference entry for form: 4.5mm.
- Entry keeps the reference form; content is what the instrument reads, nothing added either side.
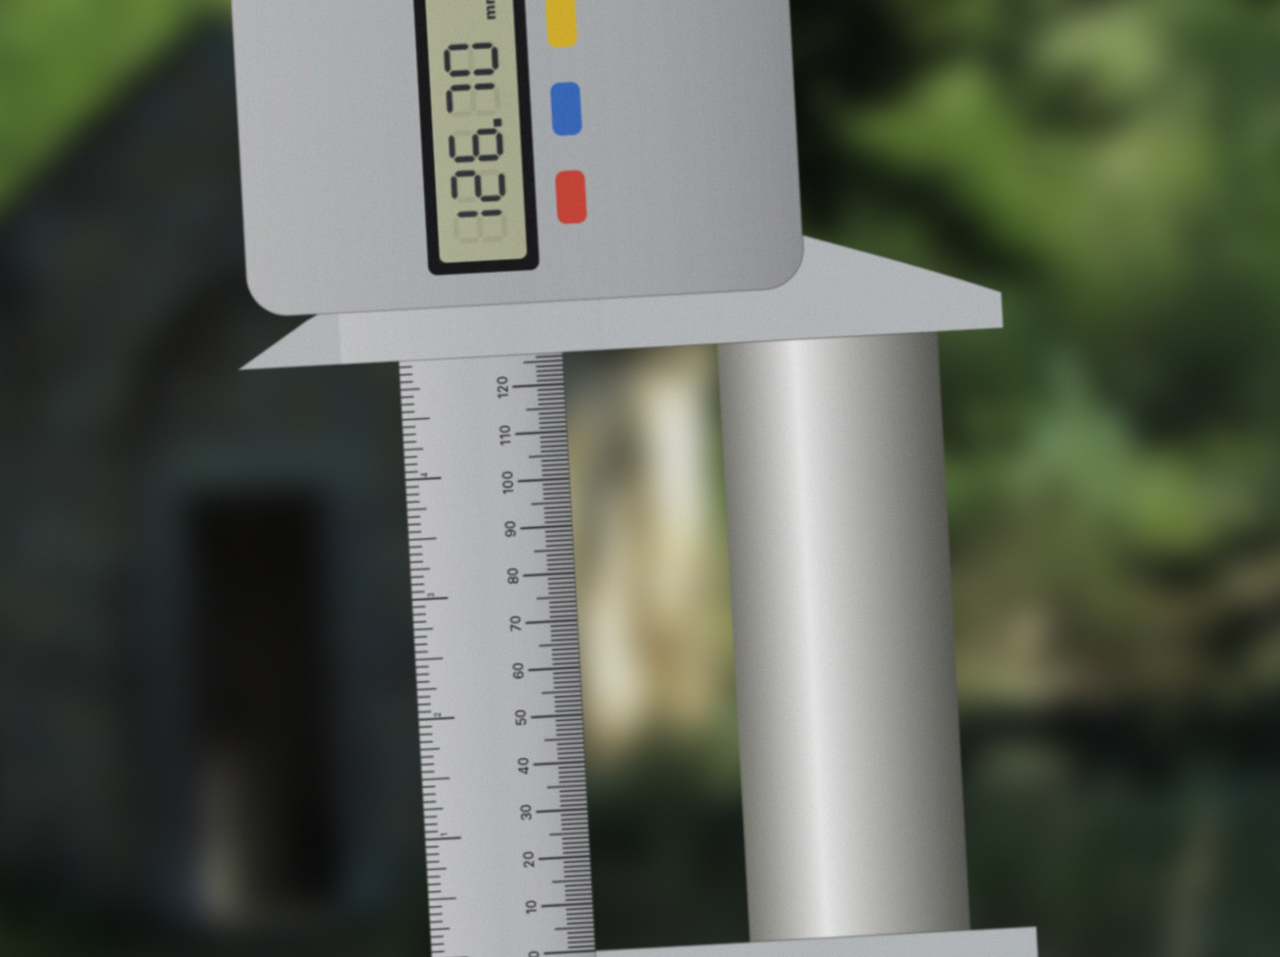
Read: 126.70mm
